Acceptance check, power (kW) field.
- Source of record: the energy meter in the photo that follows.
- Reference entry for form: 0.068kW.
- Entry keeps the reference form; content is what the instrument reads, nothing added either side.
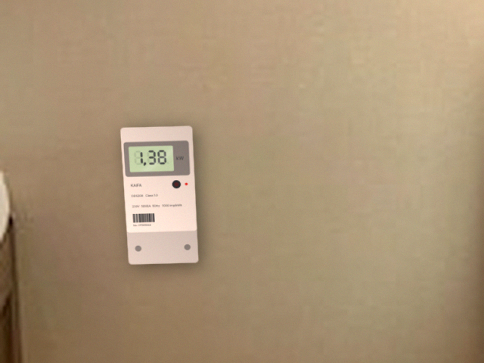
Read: 1.38kW
